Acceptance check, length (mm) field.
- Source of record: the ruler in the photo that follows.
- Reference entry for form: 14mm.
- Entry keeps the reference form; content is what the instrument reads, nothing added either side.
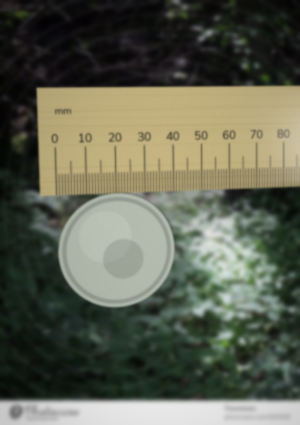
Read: 40mm
